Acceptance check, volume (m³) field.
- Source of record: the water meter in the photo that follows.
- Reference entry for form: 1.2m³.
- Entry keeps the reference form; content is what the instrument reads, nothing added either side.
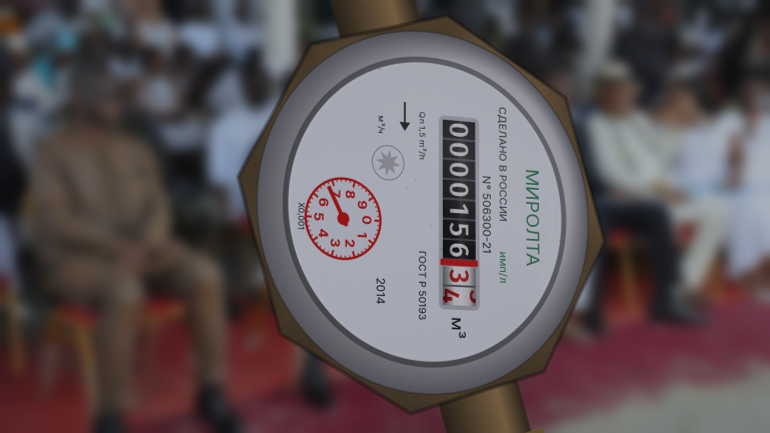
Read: 156.336m³
